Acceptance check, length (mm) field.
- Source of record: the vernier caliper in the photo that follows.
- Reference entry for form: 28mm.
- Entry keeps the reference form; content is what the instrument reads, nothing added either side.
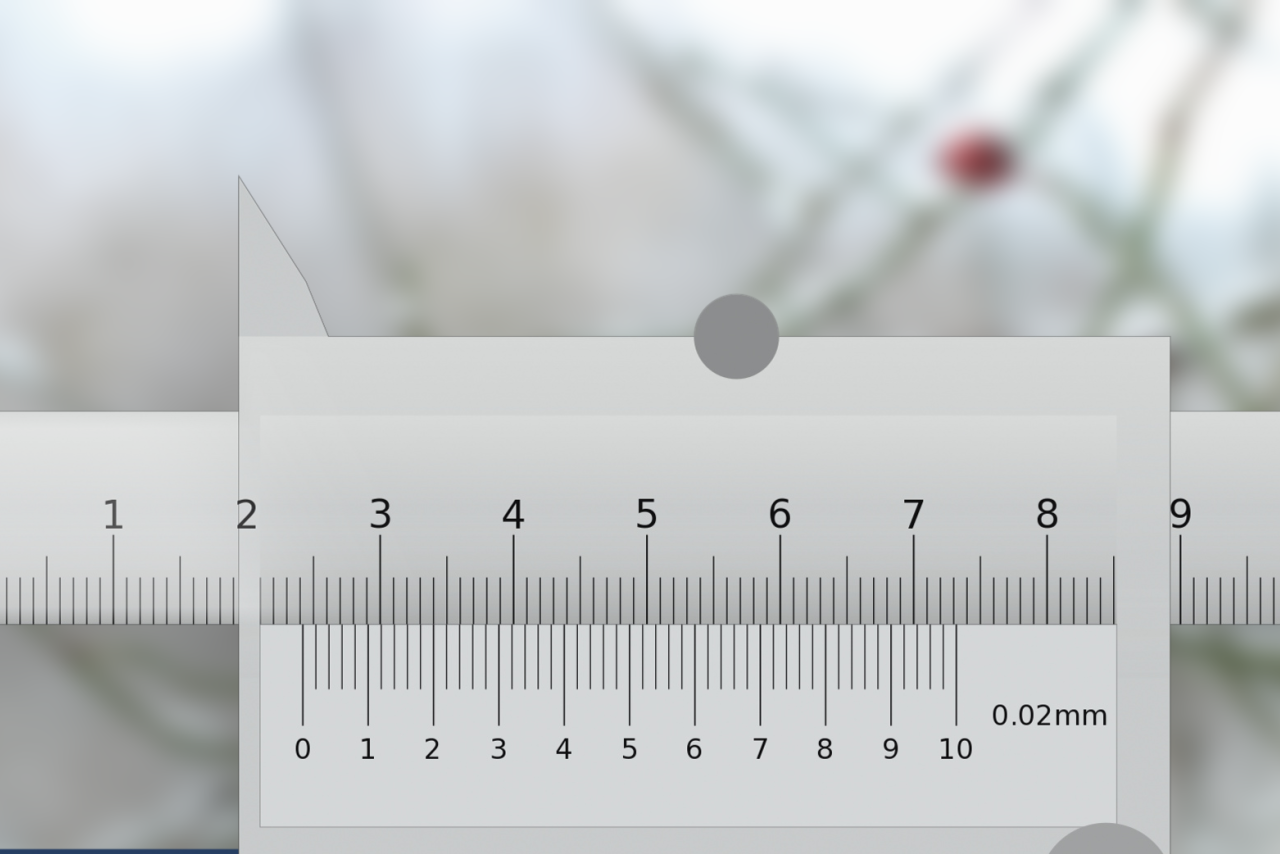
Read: 24.2mm
